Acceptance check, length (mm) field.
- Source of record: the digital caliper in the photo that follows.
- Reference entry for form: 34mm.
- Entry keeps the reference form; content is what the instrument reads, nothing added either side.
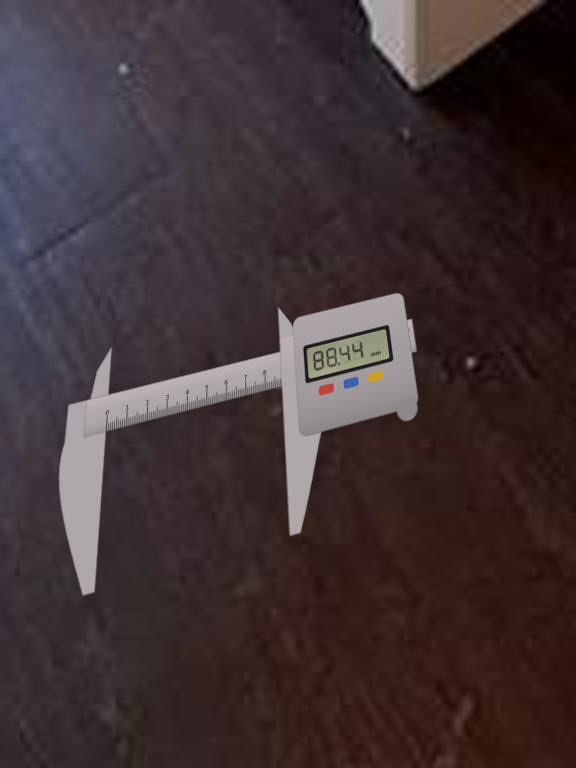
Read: 88.44mm
